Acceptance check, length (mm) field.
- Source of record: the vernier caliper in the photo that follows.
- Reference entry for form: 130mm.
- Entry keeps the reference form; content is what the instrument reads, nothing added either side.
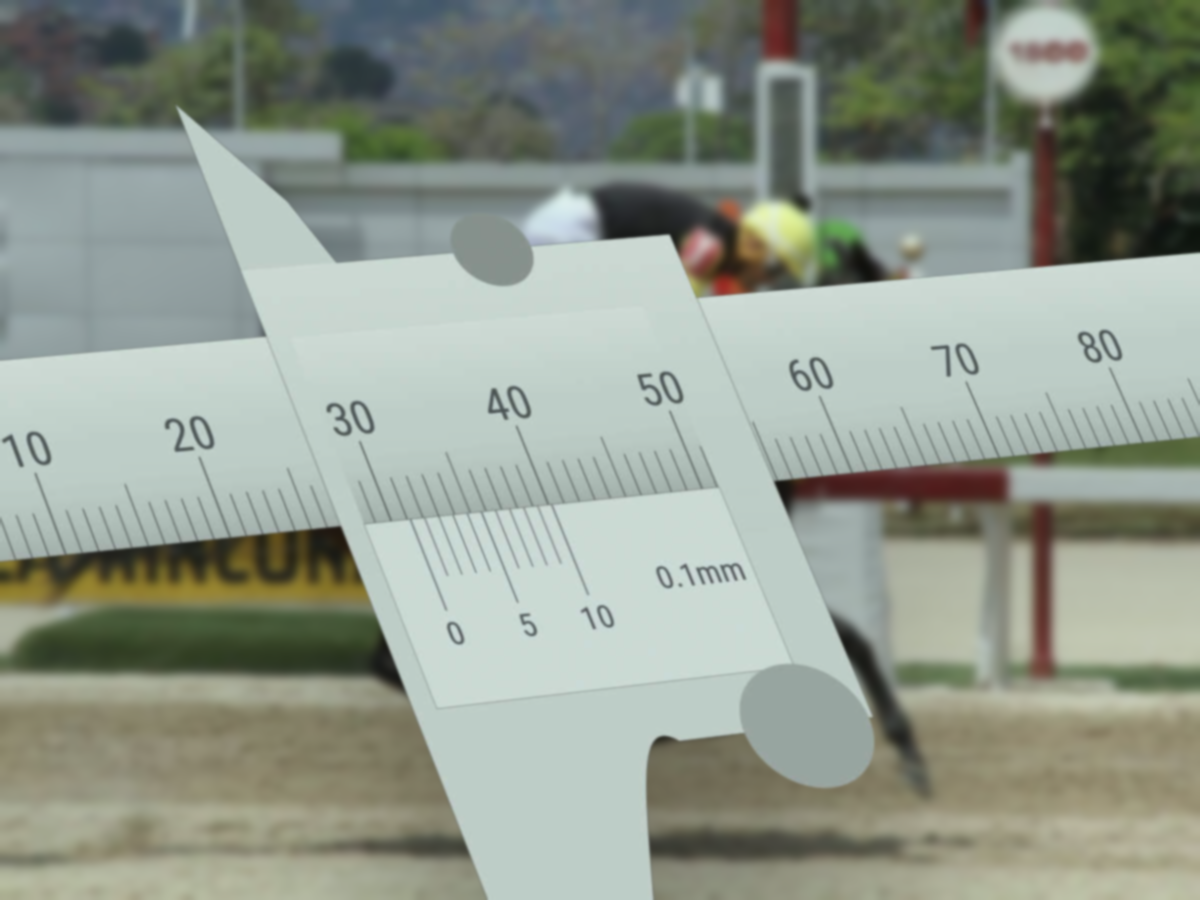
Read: 31.2mm
